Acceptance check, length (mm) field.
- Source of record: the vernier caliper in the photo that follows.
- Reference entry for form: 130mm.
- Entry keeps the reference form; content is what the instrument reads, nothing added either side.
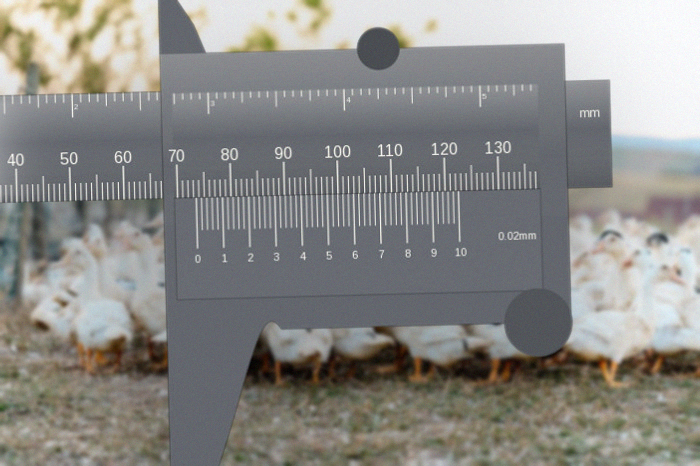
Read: 73.5mm
